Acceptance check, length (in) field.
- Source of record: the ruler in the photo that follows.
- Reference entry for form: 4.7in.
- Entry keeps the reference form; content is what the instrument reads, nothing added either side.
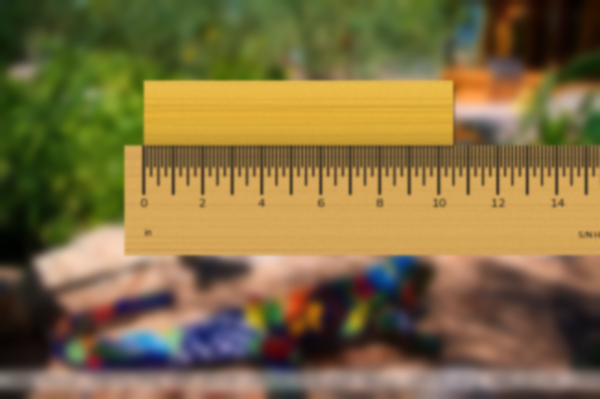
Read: 10.5in
